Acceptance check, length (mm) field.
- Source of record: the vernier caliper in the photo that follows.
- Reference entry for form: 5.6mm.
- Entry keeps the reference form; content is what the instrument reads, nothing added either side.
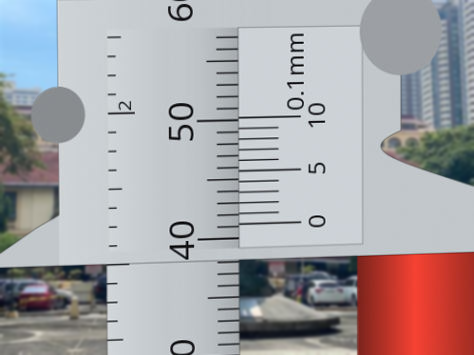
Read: 41.2mm
